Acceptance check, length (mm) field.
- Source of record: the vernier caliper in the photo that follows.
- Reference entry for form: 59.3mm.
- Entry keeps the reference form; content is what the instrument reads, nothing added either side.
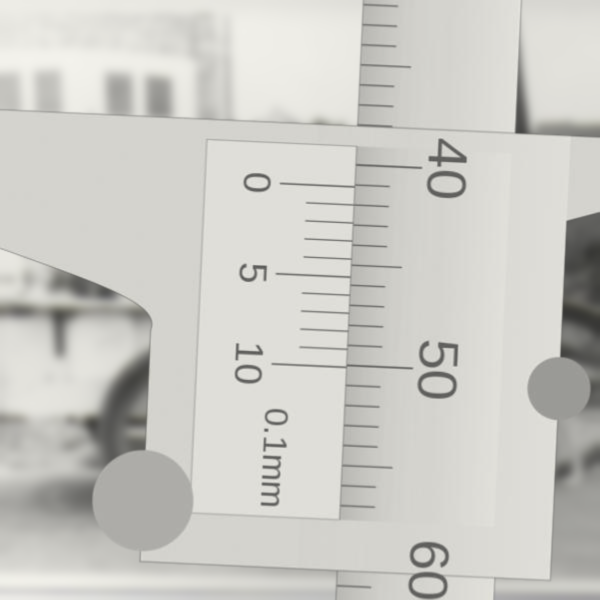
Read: 41.1mm
